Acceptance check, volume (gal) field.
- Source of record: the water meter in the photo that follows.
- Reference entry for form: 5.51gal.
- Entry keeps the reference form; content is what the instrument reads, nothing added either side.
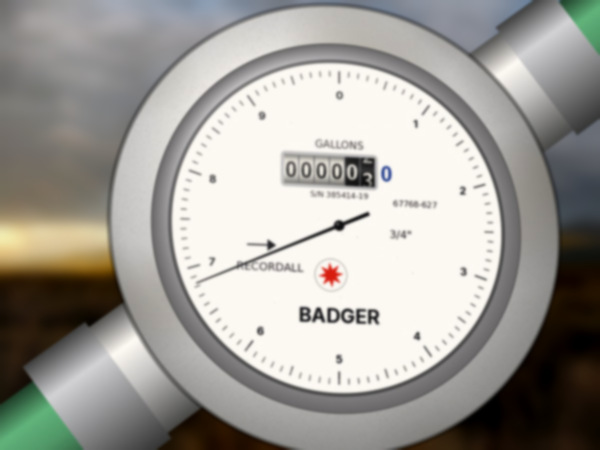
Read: 26.8gal
